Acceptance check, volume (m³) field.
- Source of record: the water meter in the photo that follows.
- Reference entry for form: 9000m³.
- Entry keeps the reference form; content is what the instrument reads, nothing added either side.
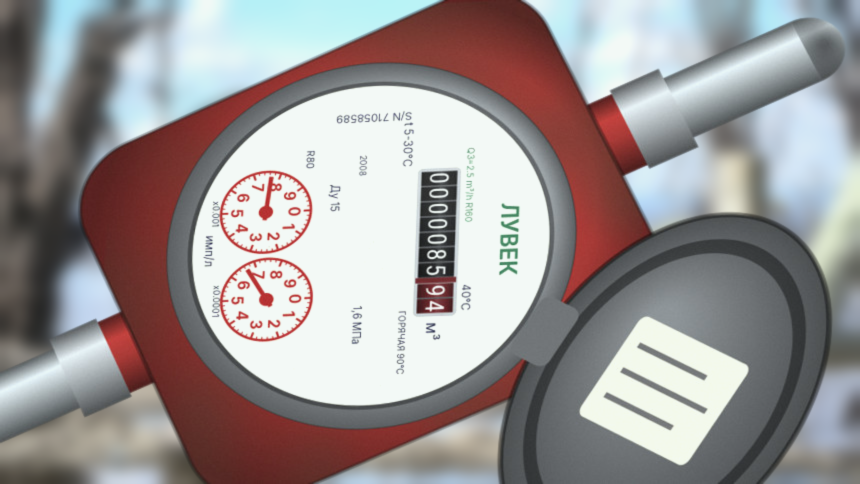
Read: 85.9476m³
